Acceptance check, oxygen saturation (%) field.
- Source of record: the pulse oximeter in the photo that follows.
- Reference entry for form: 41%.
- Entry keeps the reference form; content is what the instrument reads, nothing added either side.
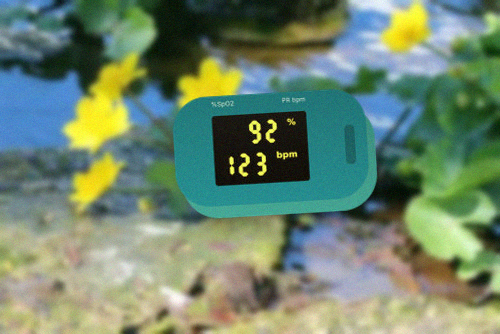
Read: 92%
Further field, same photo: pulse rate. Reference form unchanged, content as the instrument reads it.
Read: 123bpm
